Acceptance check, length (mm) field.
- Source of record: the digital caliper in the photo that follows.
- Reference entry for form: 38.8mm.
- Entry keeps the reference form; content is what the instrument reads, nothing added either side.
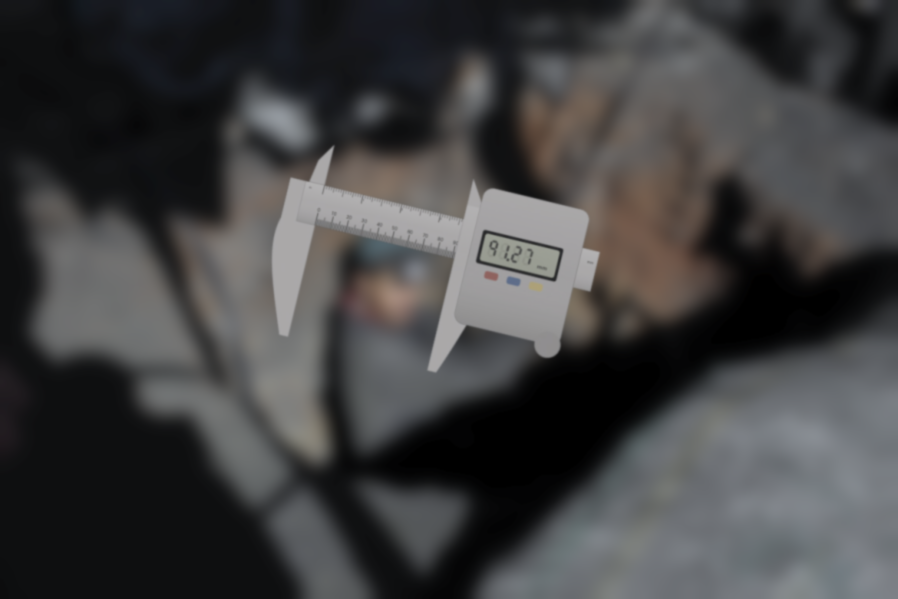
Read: 91.27mm
